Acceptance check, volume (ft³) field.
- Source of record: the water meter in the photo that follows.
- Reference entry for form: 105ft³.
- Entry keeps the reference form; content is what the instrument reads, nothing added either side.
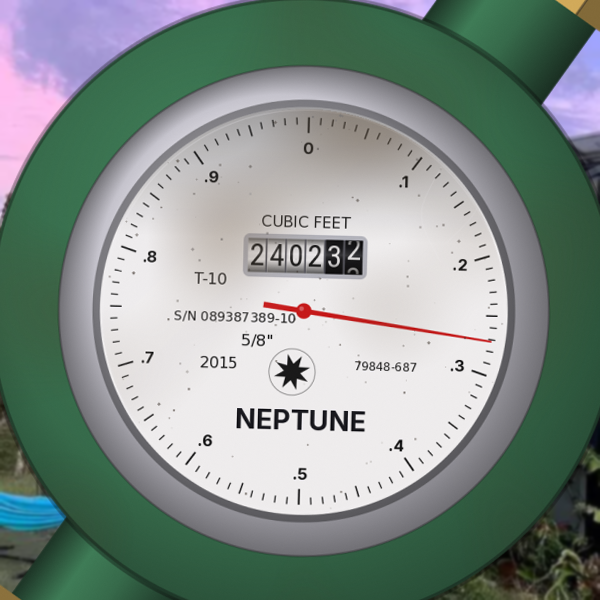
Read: 240232.27ft³
